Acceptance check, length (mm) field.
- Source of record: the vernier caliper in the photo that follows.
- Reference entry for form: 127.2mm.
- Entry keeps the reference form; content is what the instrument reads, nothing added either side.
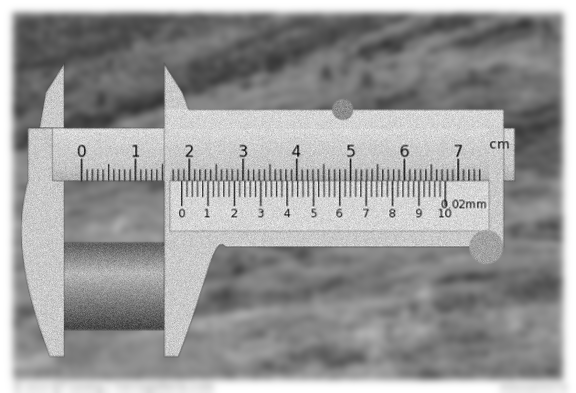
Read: 18.6mm
